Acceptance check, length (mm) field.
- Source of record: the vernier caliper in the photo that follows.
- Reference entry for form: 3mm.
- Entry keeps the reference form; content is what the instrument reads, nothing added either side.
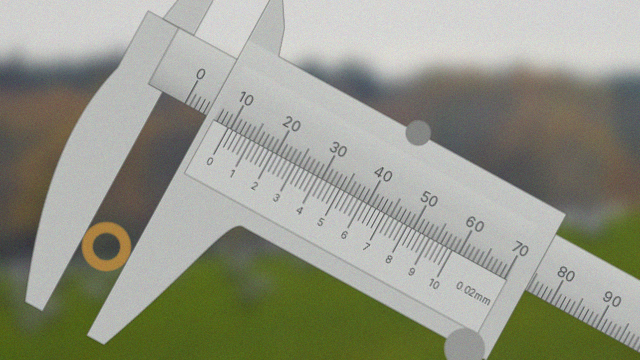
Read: 9.5mm
